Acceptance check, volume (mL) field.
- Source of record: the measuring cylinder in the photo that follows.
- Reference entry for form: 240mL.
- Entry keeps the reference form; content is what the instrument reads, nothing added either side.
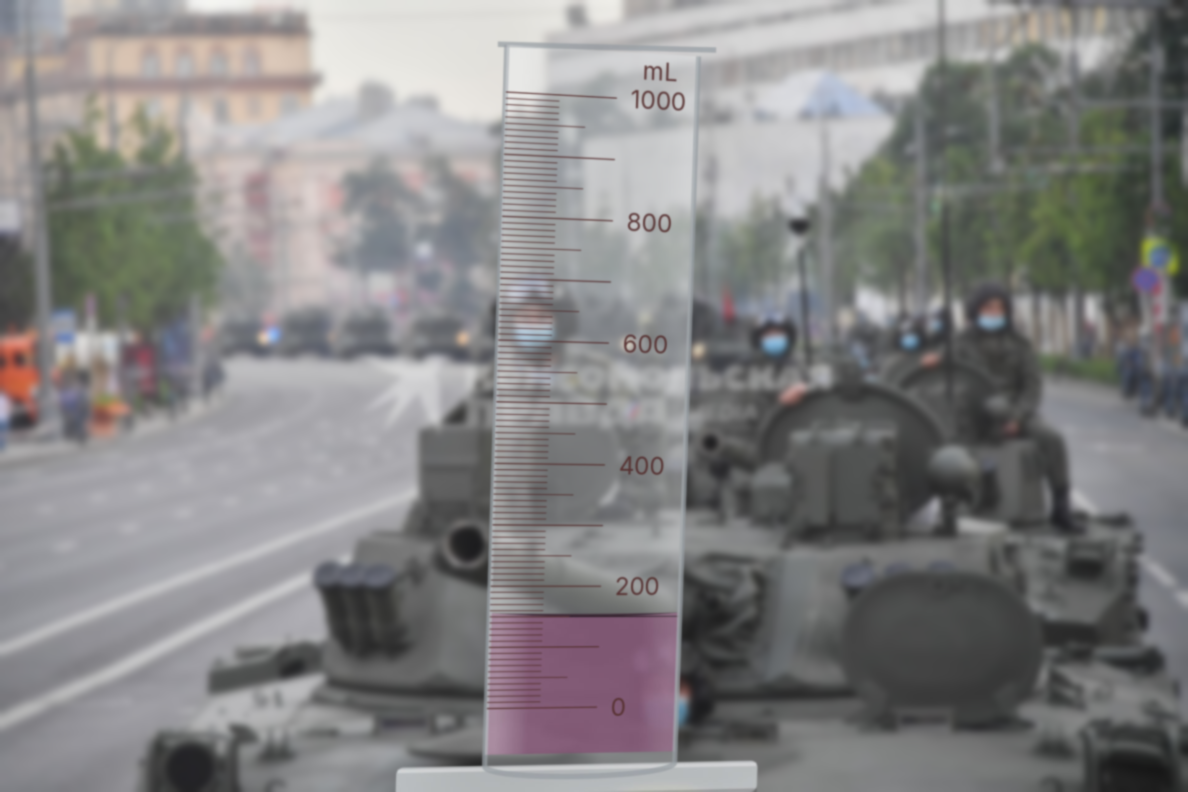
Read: 150mL
